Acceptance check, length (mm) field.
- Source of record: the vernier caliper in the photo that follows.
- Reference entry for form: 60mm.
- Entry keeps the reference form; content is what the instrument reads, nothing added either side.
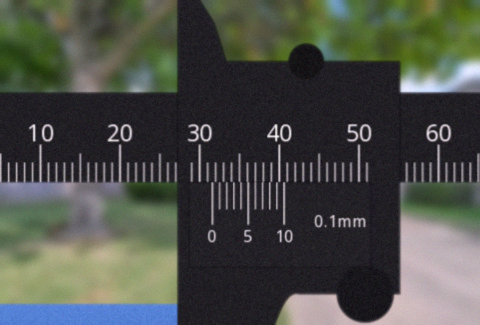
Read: 31.6mm
